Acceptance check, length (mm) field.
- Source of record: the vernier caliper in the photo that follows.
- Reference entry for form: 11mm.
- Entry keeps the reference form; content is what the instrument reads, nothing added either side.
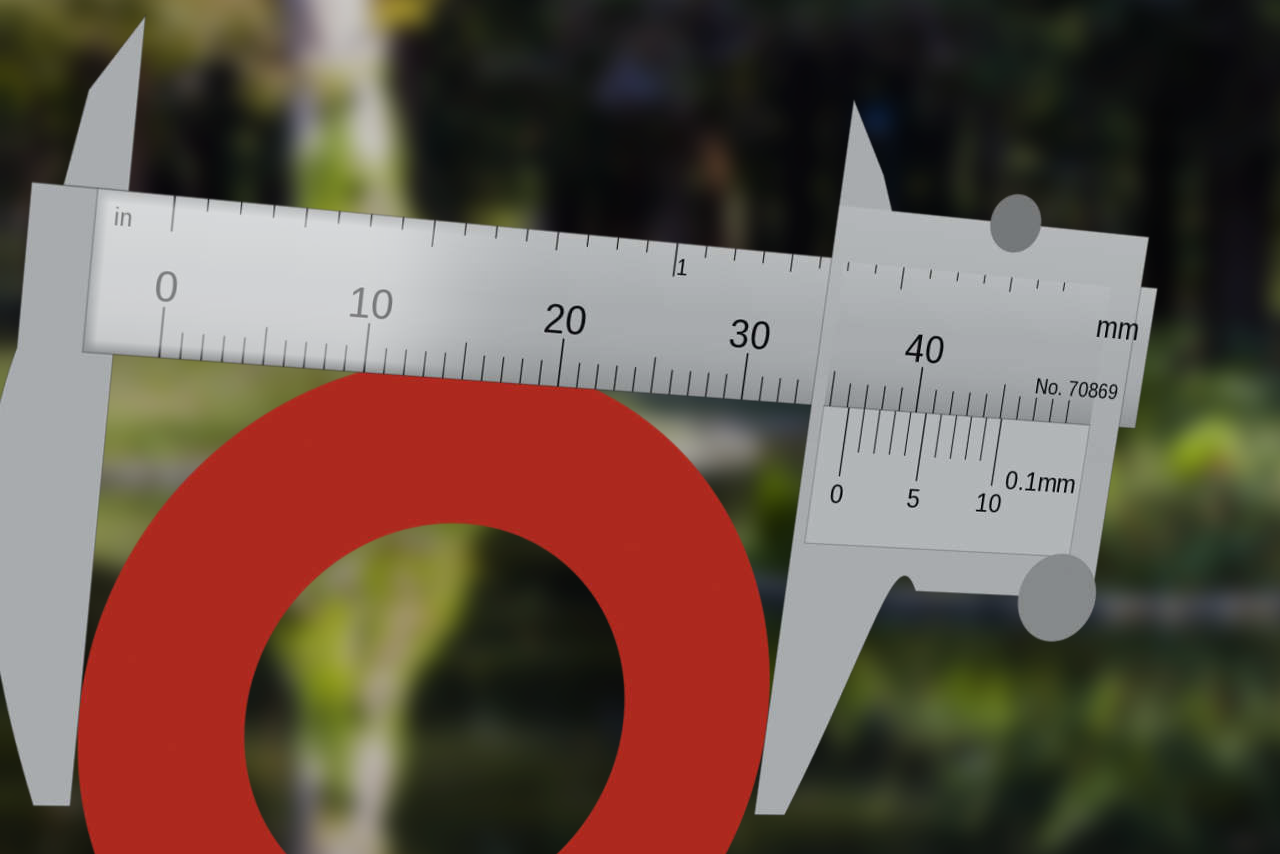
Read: 36.1mm
